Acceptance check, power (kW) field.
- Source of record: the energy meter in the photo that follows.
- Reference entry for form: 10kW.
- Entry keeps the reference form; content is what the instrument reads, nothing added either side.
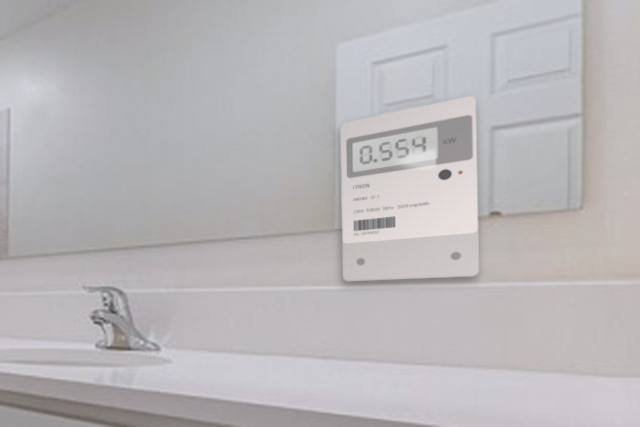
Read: 0.554kW
